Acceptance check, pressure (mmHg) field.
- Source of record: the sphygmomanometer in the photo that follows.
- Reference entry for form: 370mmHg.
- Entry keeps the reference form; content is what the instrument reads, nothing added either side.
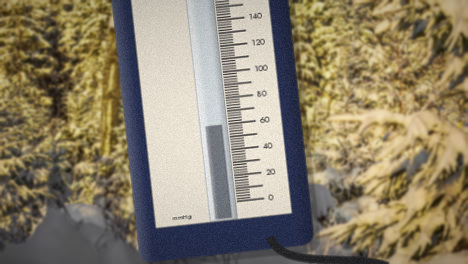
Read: 60mmHg
